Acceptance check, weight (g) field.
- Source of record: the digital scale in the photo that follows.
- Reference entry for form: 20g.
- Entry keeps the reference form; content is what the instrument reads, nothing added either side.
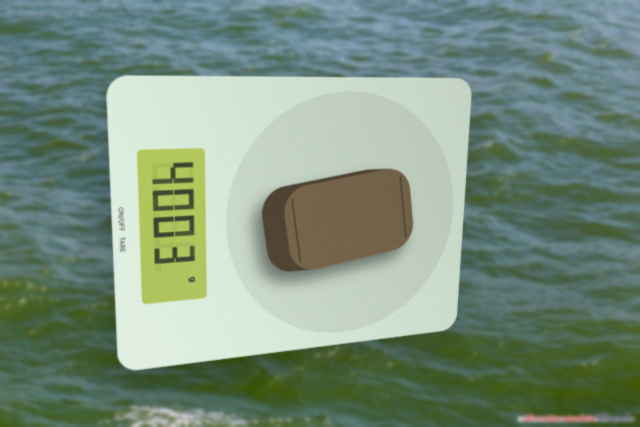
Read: 4003g
